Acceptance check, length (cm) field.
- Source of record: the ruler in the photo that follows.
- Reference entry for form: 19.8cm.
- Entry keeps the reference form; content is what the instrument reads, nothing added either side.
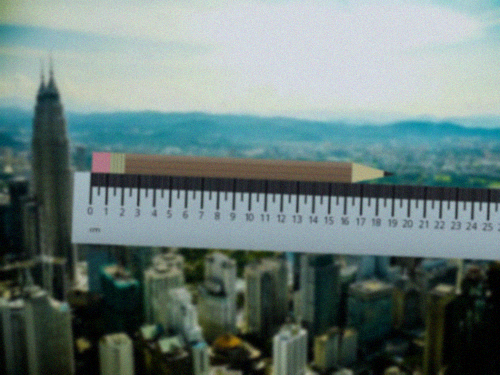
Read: 19cm
